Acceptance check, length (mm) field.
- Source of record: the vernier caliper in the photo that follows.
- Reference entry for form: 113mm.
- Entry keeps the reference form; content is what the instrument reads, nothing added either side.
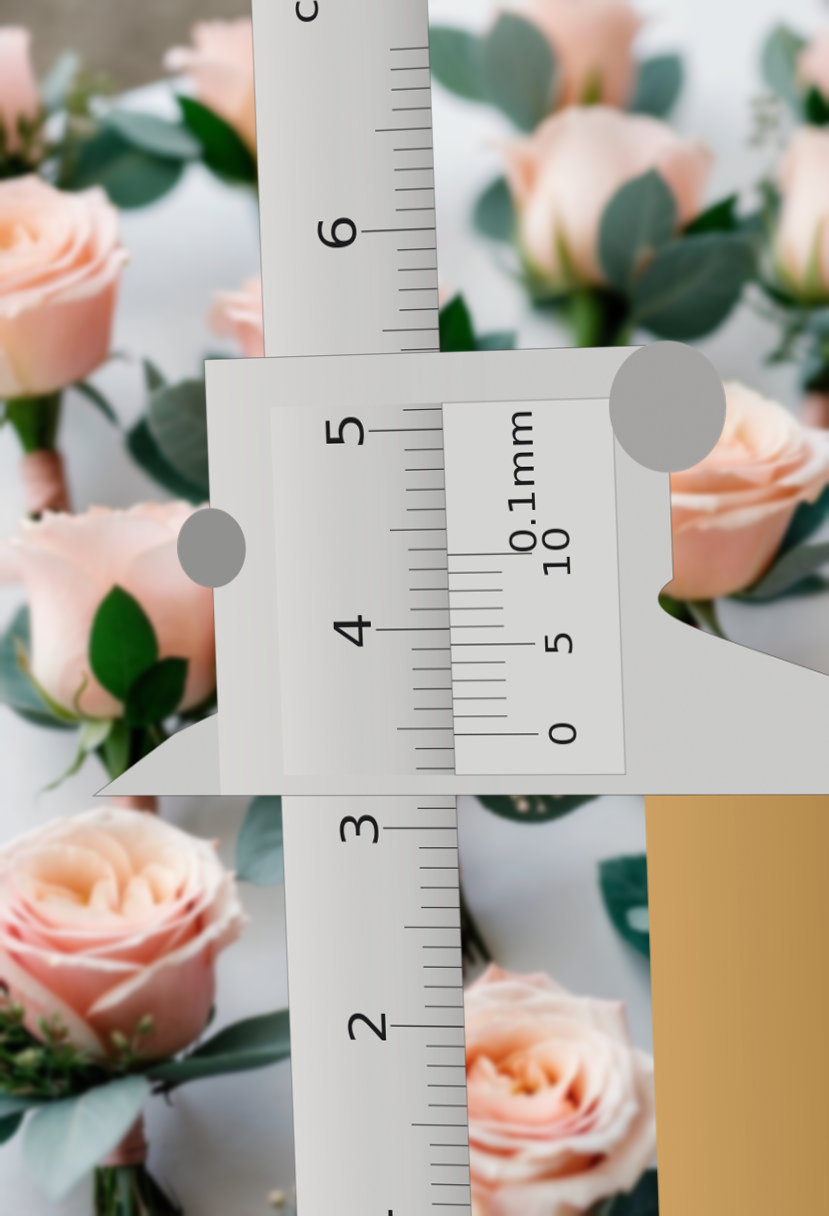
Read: 34.7mm
